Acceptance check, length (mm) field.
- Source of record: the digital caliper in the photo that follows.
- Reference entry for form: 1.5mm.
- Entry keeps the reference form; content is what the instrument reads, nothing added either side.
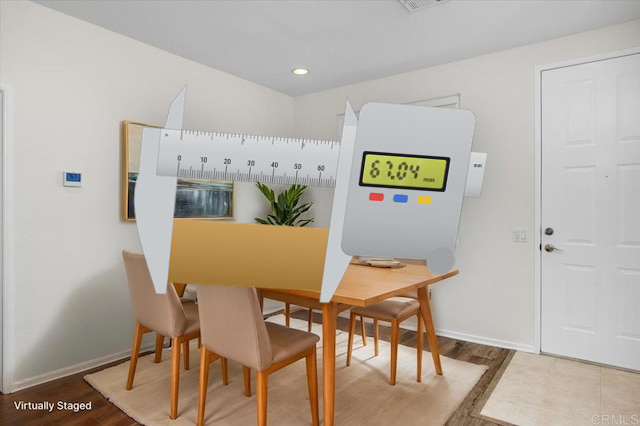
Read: 67.04mm
